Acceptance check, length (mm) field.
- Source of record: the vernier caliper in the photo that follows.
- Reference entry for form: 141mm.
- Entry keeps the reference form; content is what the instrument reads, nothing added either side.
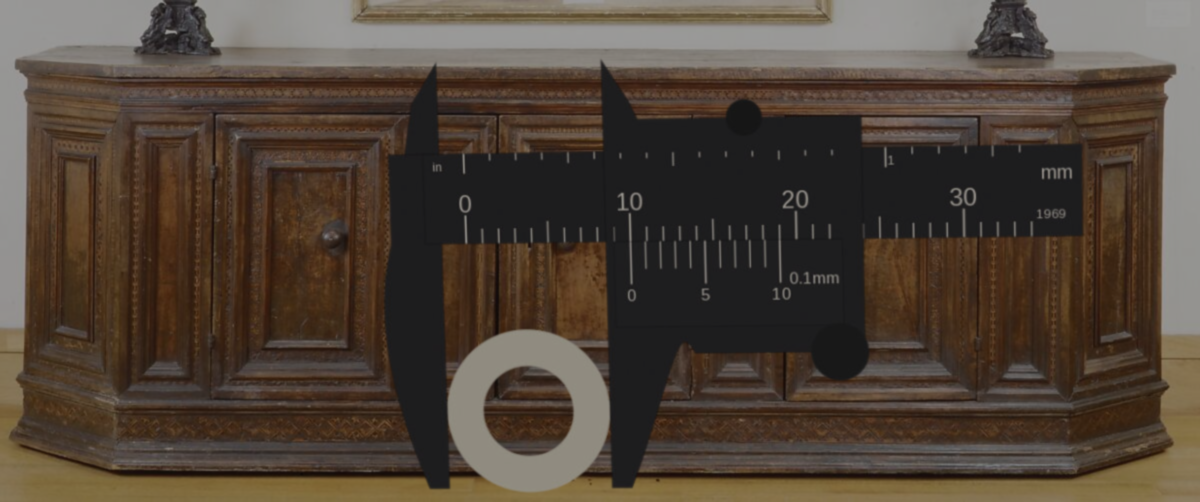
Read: 10.0mm
